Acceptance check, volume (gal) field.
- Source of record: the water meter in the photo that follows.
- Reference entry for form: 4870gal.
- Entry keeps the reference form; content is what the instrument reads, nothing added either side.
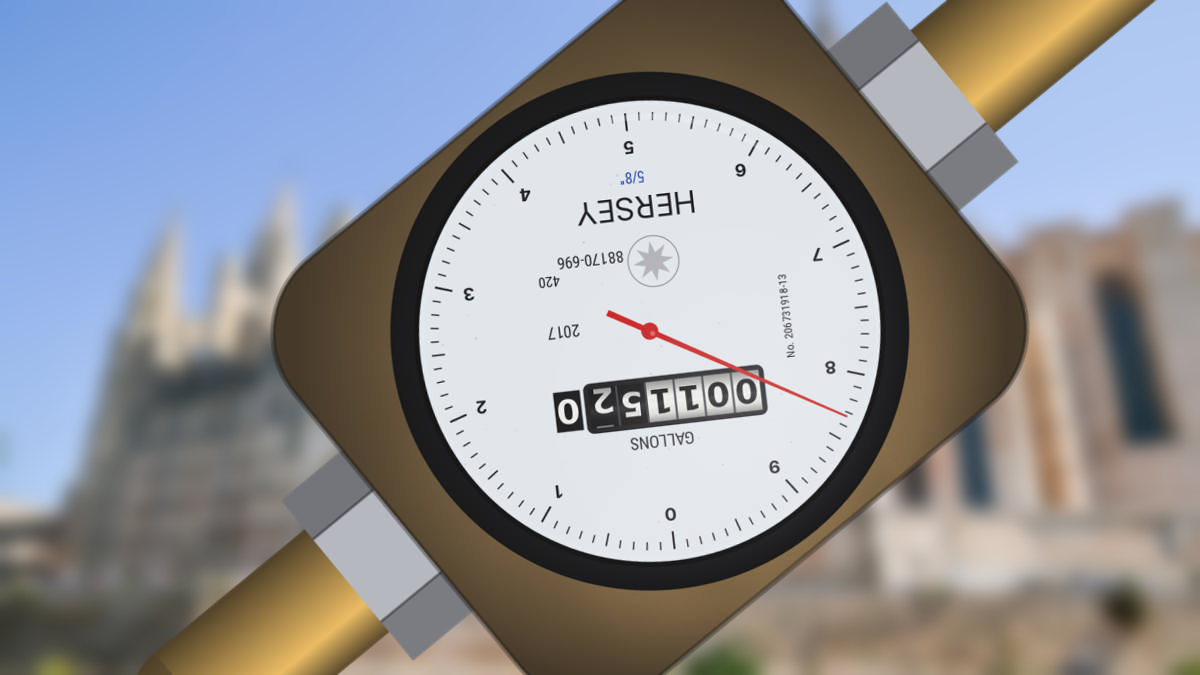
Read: 11518.3gal
